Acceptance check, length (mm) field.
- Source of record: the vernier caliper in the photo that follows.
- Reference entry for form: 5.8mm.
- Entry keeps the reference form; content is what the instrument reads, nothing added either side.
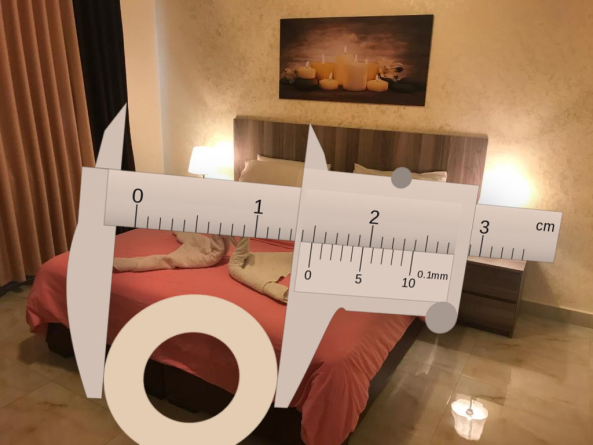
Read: 14.9mm
